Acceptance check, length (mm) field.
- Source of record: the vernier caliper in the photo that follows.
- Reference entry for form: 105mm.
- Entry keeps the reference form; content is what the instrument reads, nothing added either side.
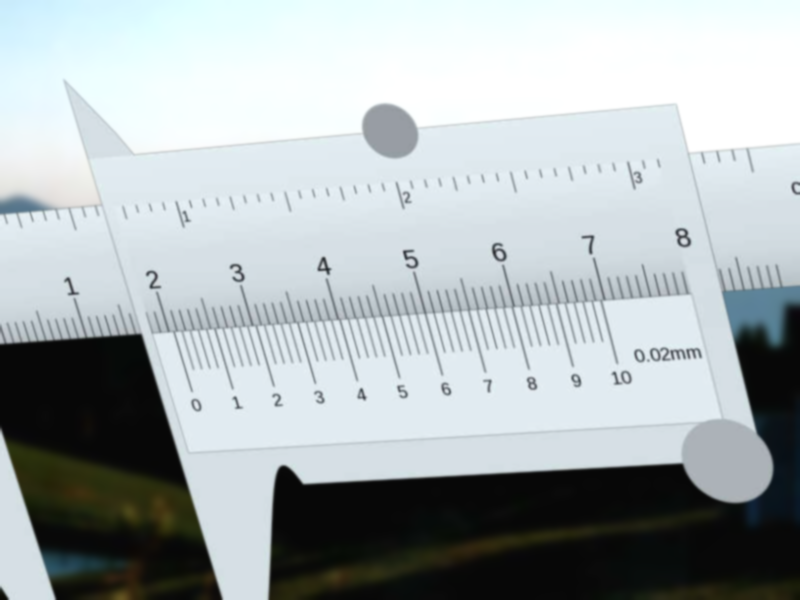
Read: 20.6mm
